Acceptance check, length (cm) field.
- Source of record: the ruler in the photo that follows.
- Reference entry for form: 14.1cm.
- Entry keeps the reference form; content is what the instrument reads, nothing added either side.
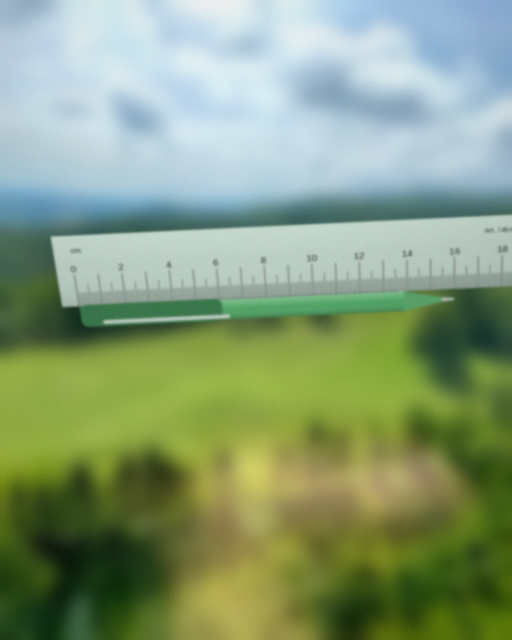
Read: 16cm
